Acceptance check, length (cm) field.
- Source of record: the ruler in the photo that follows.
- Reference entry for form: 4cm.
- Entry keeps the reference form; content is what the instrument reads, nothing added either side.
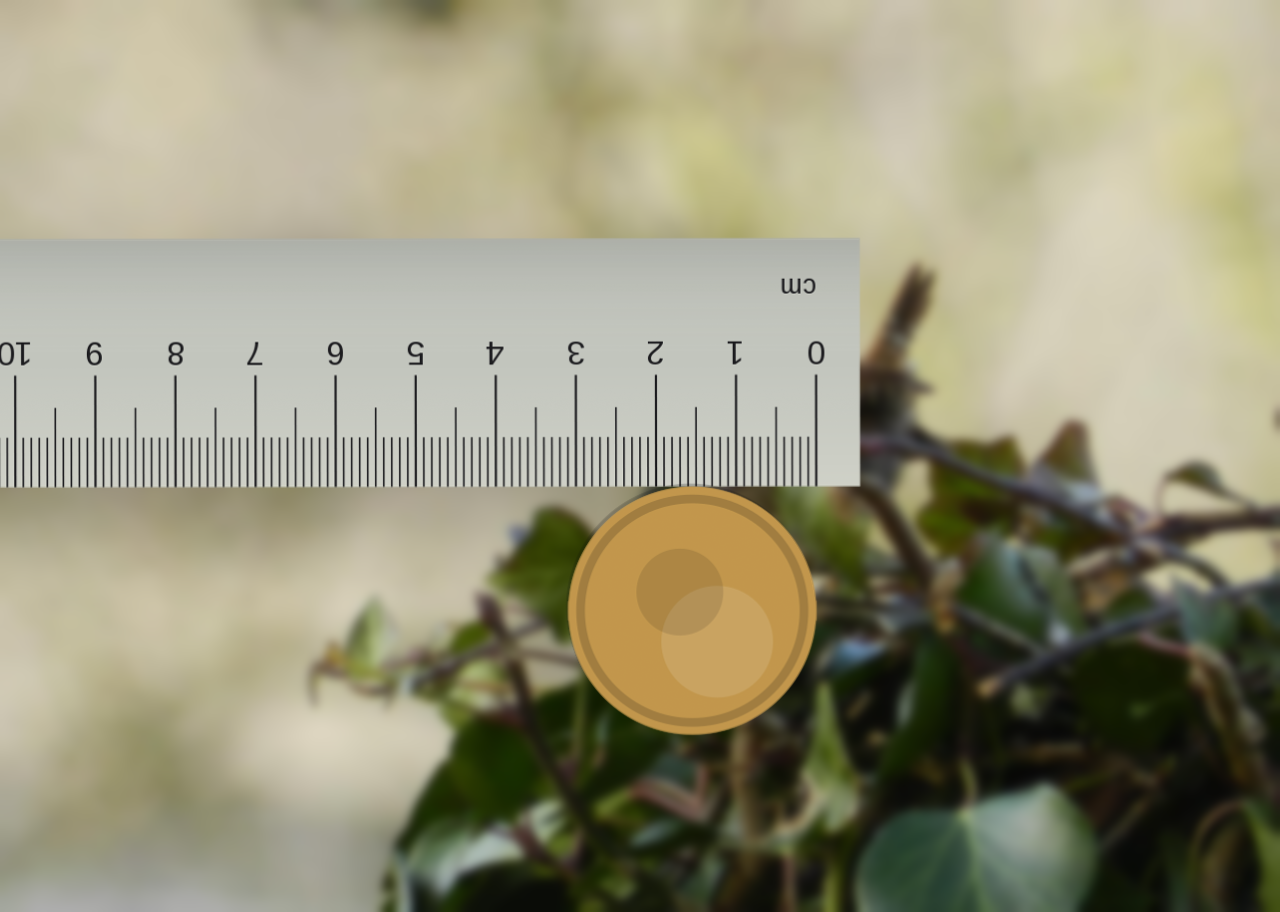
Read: 3.1cm
